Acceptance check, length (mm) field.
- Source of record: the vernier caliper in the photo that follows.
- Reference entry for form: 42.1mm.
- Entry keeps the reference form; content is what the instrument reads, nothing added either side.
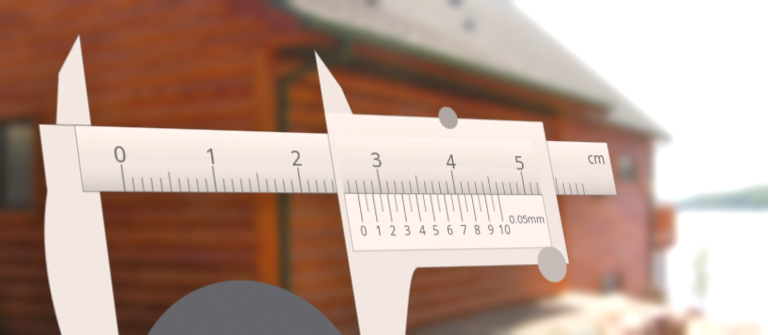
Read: 27.0mm
